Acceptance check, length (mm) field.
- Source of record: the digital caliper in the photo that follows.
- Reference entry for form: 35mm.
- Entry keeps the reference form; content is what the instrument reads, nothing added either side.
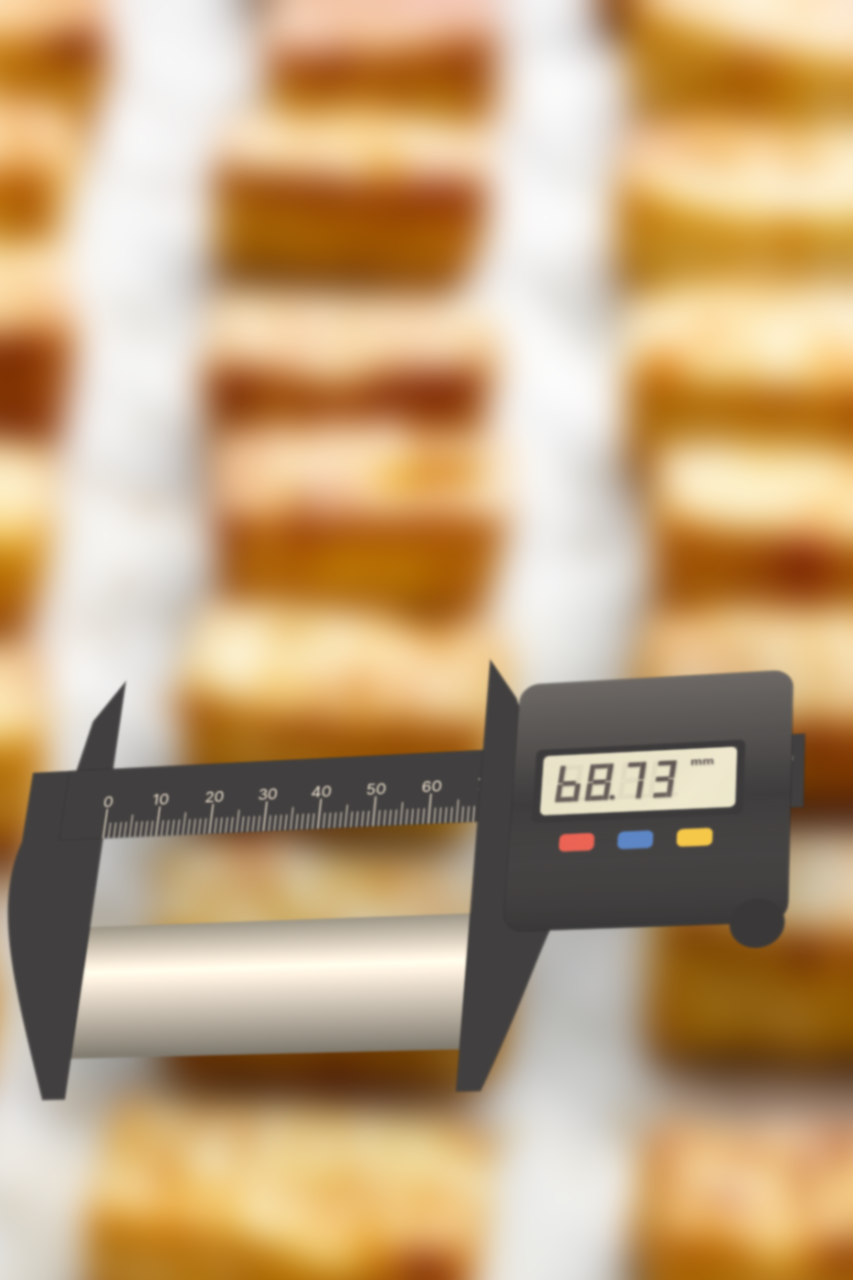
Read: 68.73mm
